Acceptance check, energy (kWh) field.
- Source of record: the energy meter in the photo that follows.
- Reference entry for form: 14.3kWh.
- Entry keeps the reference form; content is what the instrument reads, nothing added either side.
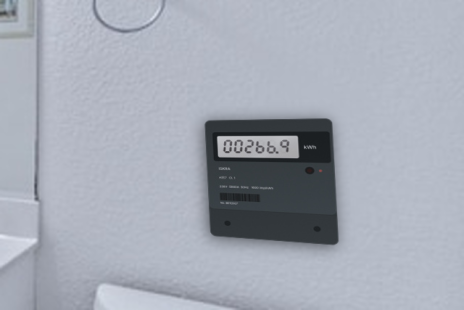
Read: 266.9kWh
